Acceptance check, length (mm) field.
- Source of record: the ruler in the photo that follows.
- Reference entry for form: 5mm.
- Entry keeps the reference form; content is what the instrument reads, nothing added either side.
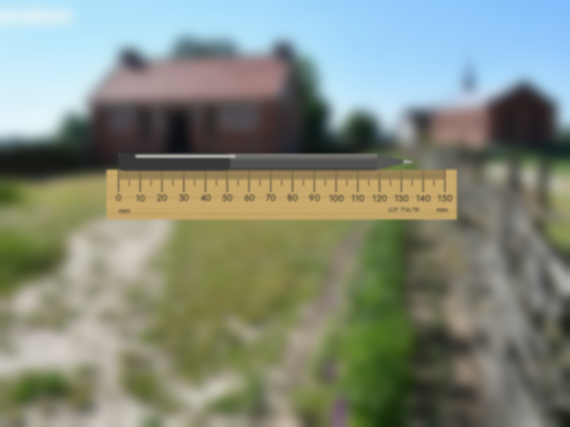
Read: 135mm
